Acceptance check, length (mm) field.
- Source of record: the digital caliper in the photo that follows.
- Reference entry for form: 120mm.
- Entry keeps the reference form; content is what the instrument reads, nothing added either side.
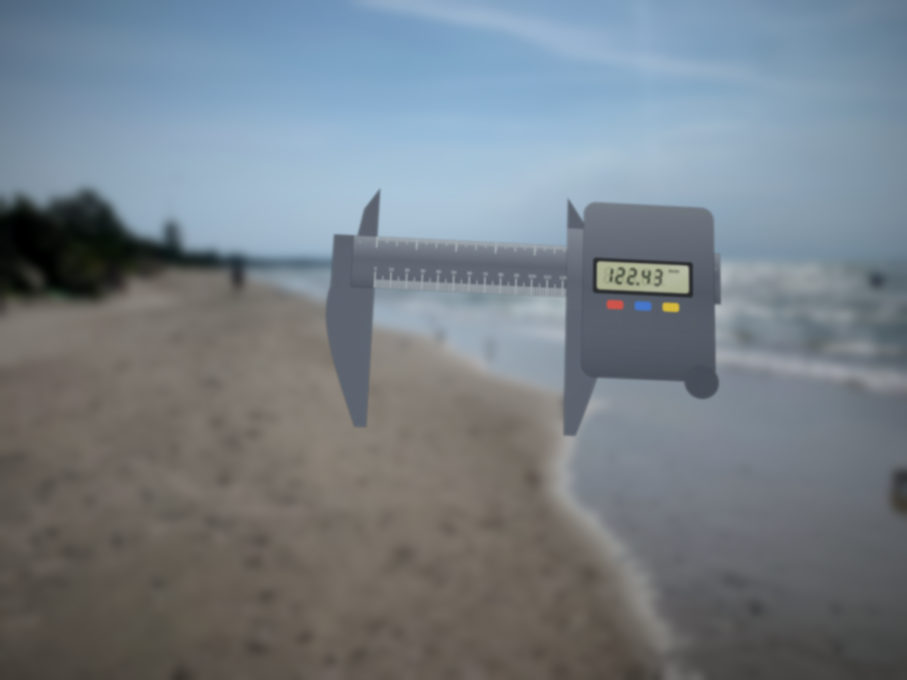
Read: 122.43mm
